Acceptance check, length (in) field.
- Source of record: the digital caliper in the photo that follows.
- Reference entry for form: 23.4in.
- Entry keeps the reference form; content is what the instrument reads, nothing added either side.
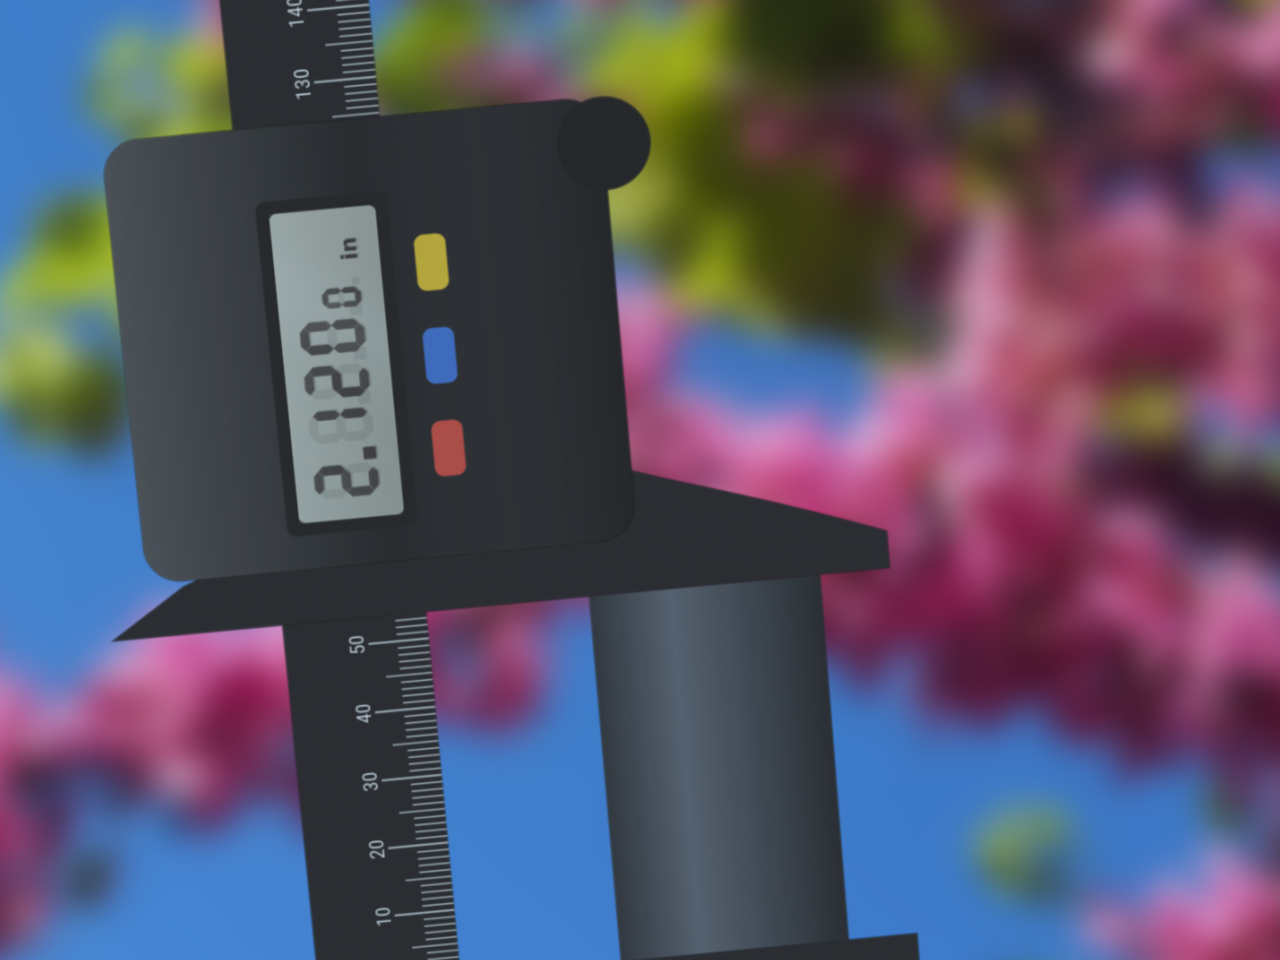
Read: 2.1200in
